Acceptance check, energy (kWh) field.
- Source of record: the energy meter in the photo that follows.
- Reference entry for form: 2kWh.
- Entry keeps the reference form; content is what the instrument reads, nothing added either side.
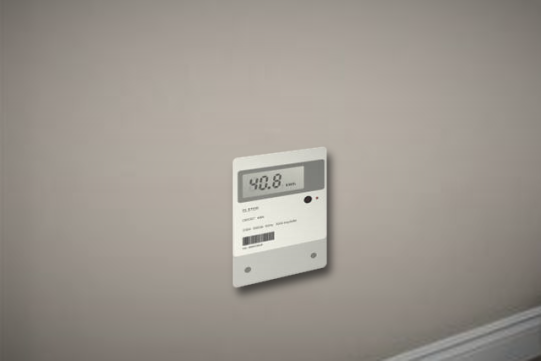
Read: 40.8kWh
